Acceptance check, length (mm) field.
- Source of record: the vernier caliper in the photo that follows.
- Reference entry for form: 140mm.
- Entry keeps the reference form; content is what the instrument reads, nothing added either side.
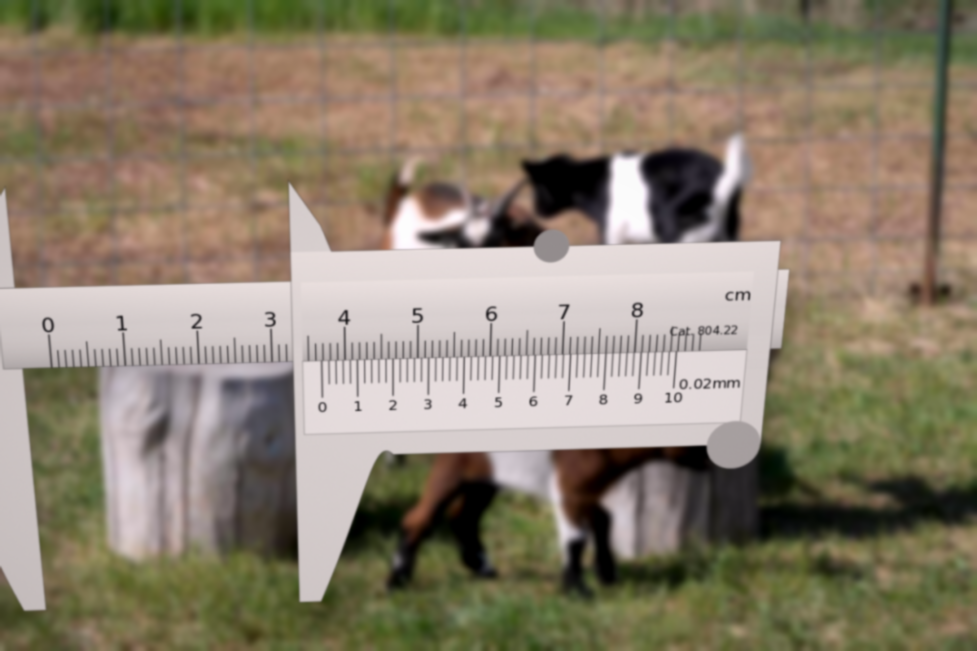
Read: 36.8mm
